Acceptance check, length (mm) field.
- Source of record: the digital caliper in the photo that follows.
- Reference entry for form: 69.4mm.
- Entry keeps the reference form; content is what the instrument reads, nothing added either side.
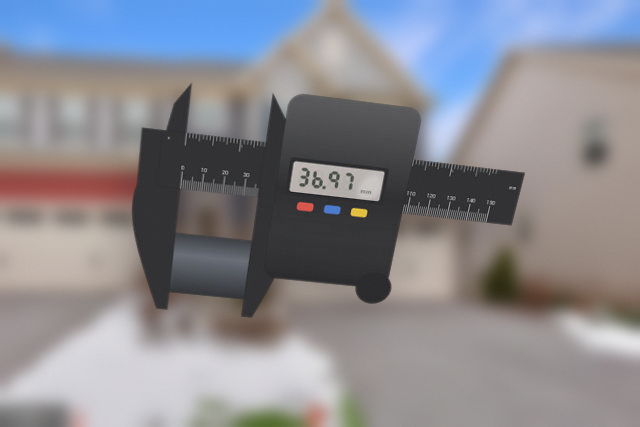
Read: 36.97mm
